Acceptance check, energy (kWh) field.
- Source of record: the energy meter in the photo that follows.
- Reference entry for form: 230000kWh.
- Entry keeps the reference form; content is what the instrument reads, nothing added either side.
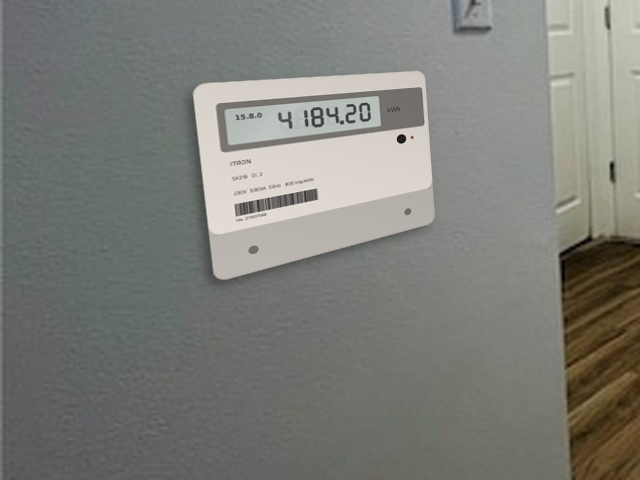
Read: 4184.20kWh
